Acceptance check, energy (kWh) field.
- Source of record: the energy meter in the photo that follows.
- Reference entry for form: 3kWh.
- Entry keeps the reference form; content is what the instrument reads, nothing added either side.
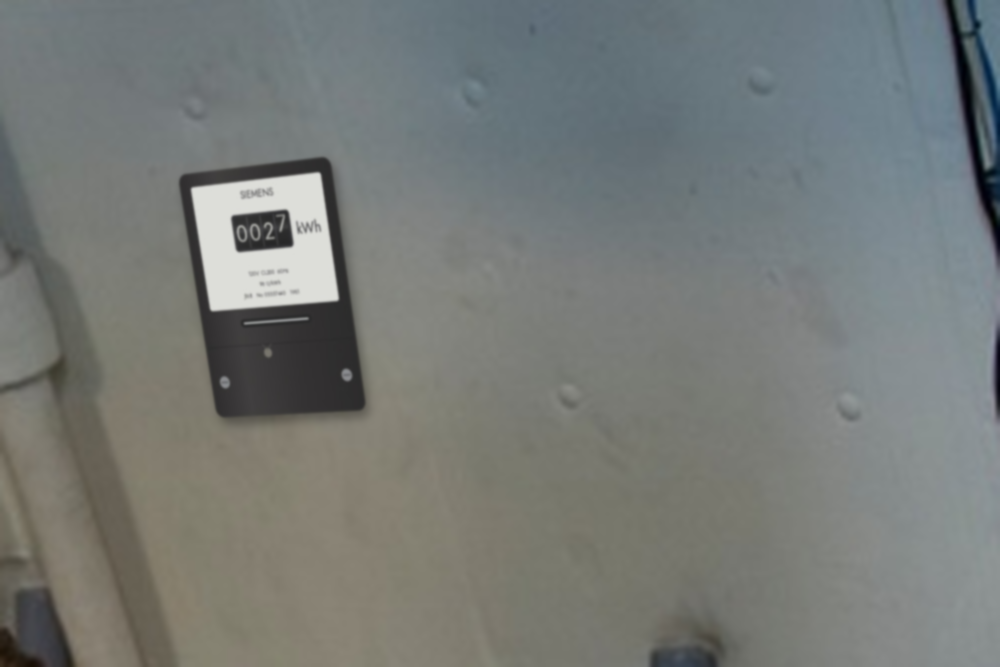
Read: 27kWh
